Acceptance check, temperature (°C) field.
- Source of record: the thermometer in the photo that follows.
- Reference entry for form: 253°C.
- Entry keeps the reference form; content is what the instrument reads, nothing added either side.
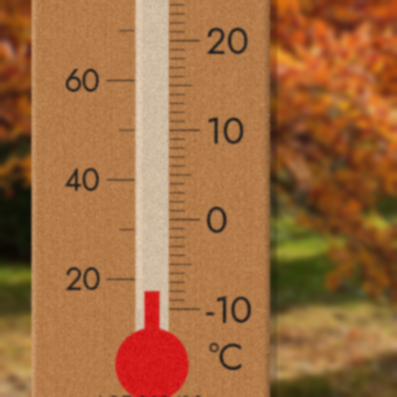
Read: -8°C
